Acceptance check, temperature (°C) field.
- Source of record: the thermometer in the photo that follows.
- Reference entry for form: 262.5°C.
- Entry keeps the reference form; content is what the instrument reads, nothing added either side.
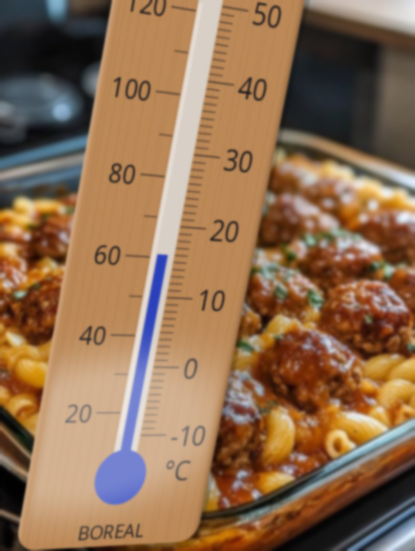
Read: 16°C
